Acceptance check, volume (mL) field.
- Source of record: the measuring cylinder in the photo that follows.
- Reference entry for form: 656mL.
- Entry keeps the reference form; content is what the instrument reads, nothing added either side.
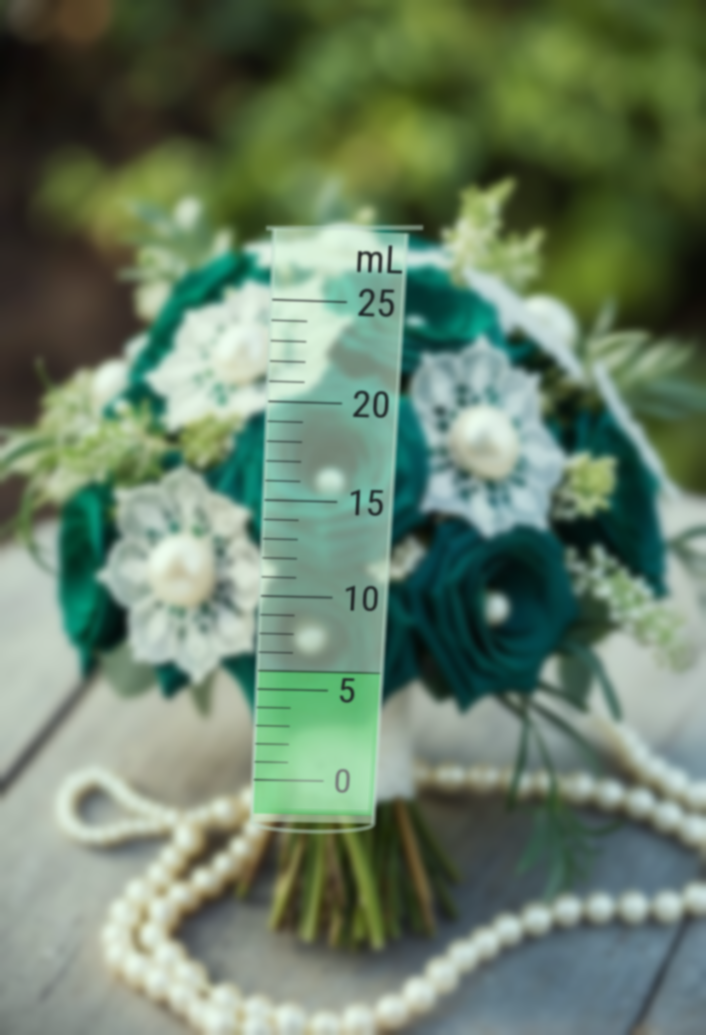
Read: 6mL
